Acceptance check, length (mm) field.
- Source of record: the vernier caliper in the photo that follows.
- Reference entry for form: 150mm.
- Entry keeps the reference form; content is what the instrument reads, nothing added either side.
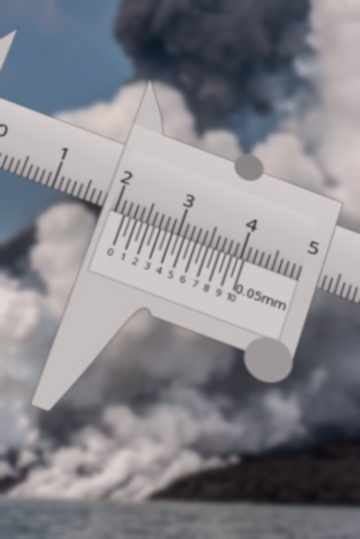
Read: 21.5mm
